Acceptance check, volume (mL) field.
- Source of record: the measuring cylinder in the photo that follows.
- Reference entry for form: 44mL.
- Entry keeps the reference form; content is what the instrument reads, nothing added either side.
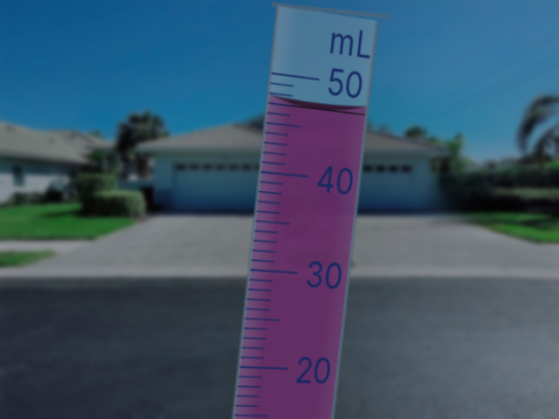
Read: 47mL
